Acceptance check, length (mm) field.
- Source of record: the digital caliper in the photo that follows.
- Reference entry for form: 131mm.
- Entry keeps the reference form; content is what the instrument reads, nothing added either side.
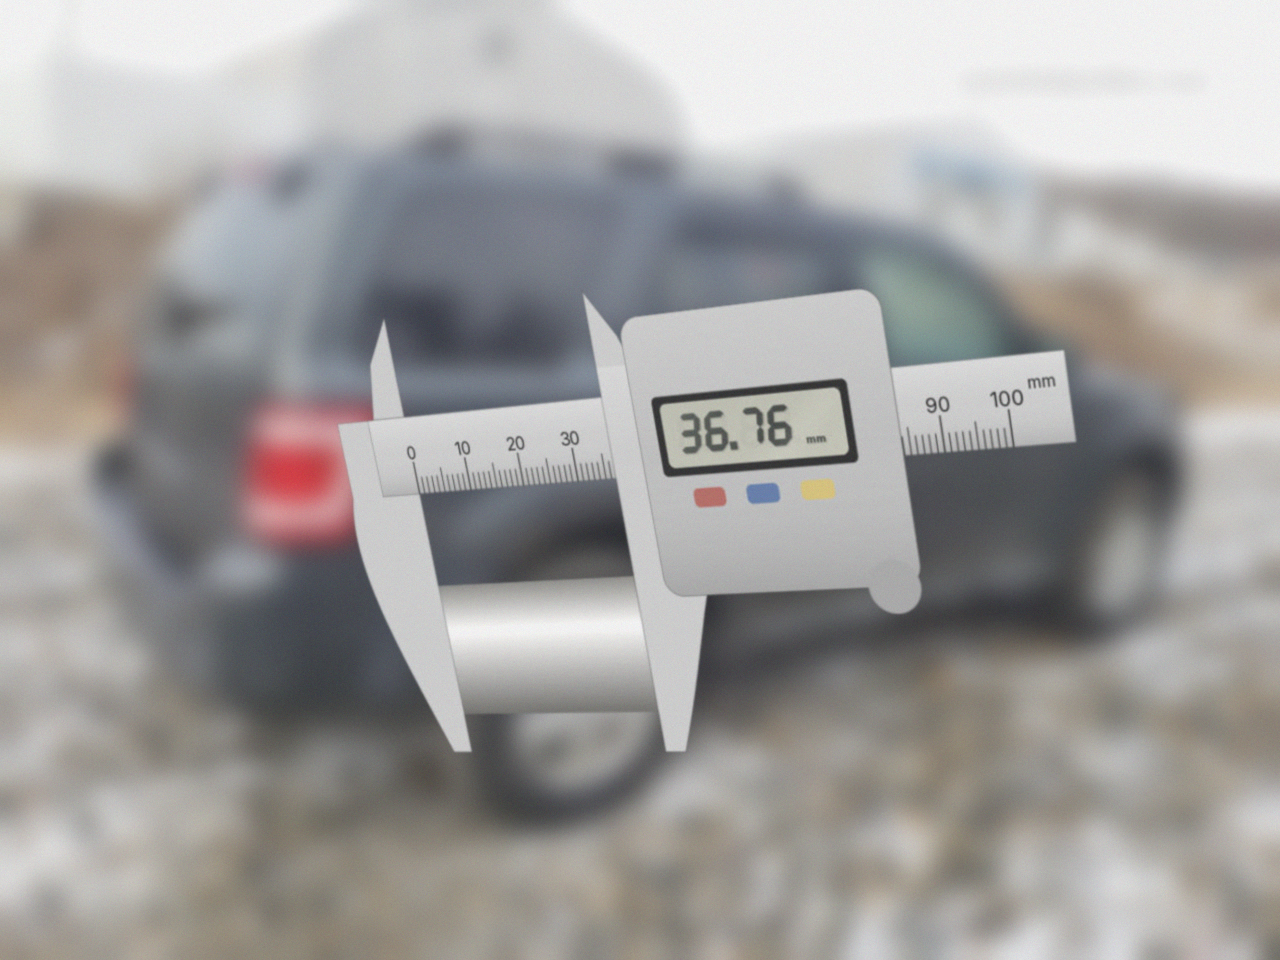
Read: 36.76mm
